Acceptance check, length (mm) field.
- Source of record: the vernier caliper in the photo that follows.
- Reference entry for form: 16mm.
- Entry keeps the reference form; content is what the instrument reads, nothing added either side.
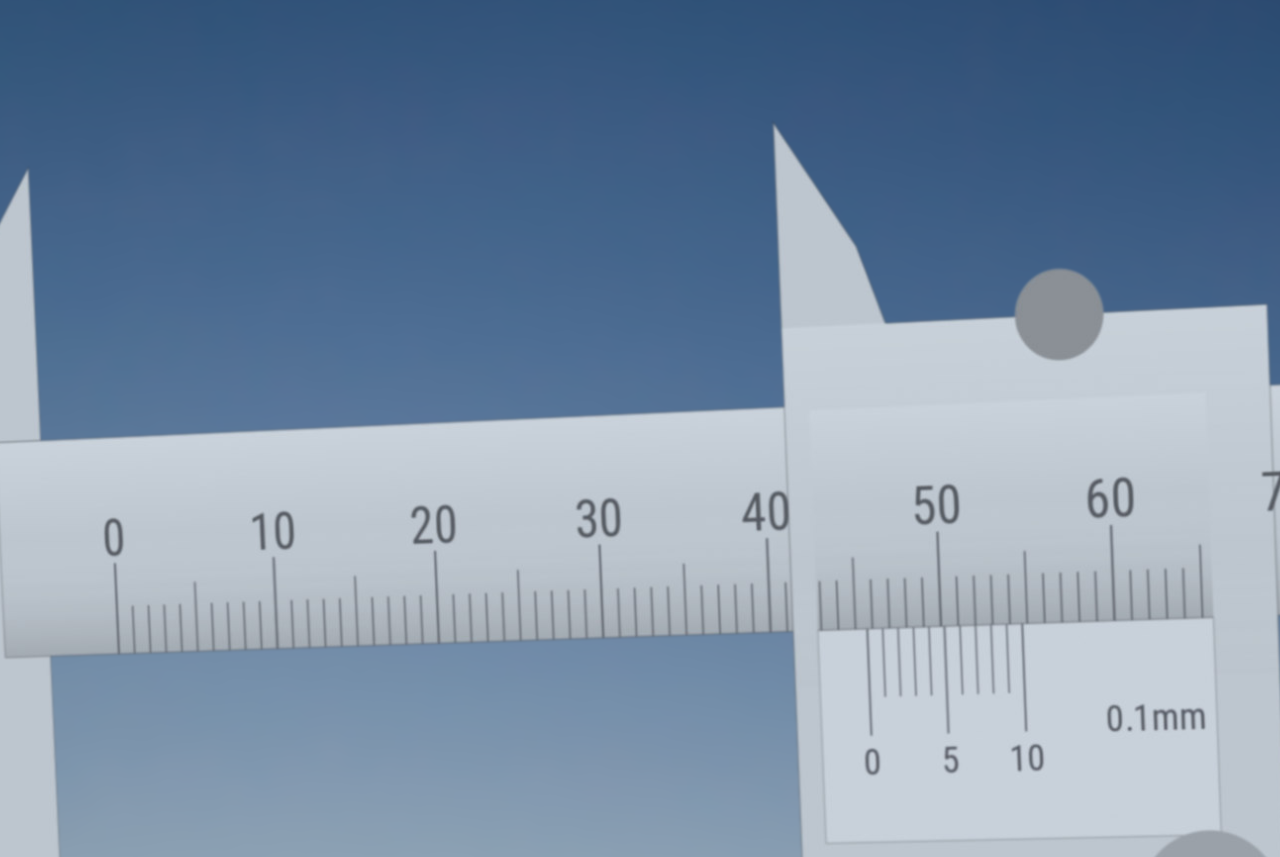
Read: 45.7mm
